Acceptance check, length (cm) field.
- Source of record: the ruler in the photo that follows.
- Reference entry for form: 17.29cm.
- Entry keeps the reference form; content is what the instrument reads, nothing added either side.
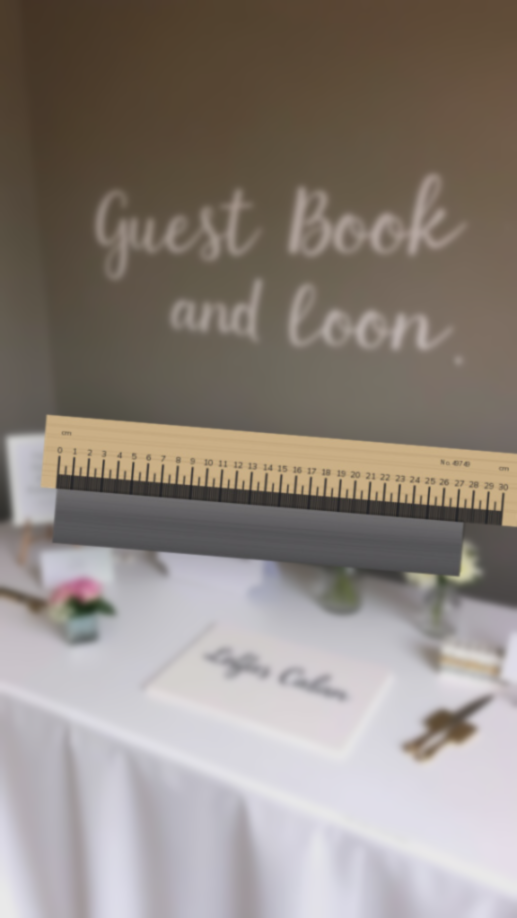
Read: 27.5cm
